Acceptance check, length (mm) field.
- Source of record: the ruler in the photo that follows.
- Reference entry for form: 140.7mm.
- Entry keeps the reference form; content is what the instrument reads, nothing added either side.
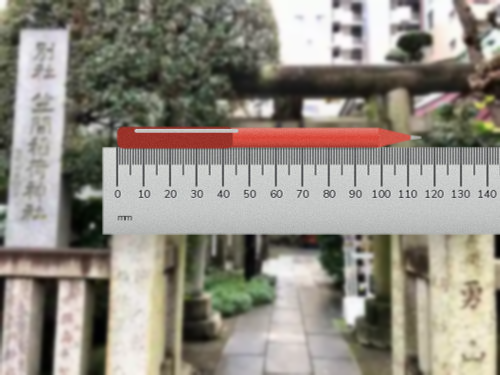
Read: 115mm
